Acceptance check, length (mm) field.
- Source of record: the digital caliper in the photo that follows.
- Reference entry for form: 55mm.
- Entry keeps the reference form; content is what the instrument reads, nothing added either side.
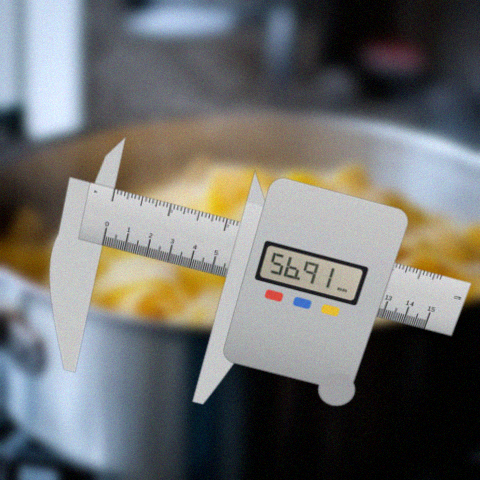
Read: 56.91mm
